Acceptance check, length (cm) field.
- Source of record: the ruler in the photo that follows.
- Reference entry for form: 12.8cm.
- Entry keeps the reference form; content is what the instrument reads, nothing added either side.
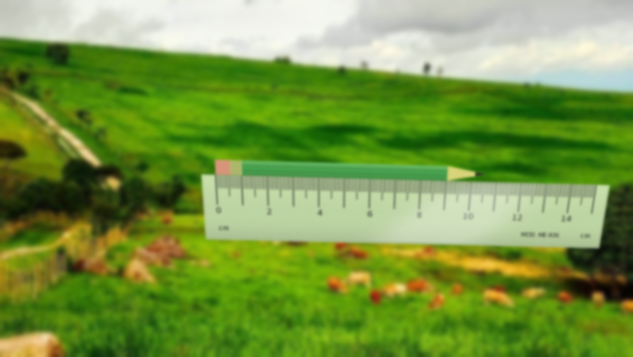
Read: 10.5cm
